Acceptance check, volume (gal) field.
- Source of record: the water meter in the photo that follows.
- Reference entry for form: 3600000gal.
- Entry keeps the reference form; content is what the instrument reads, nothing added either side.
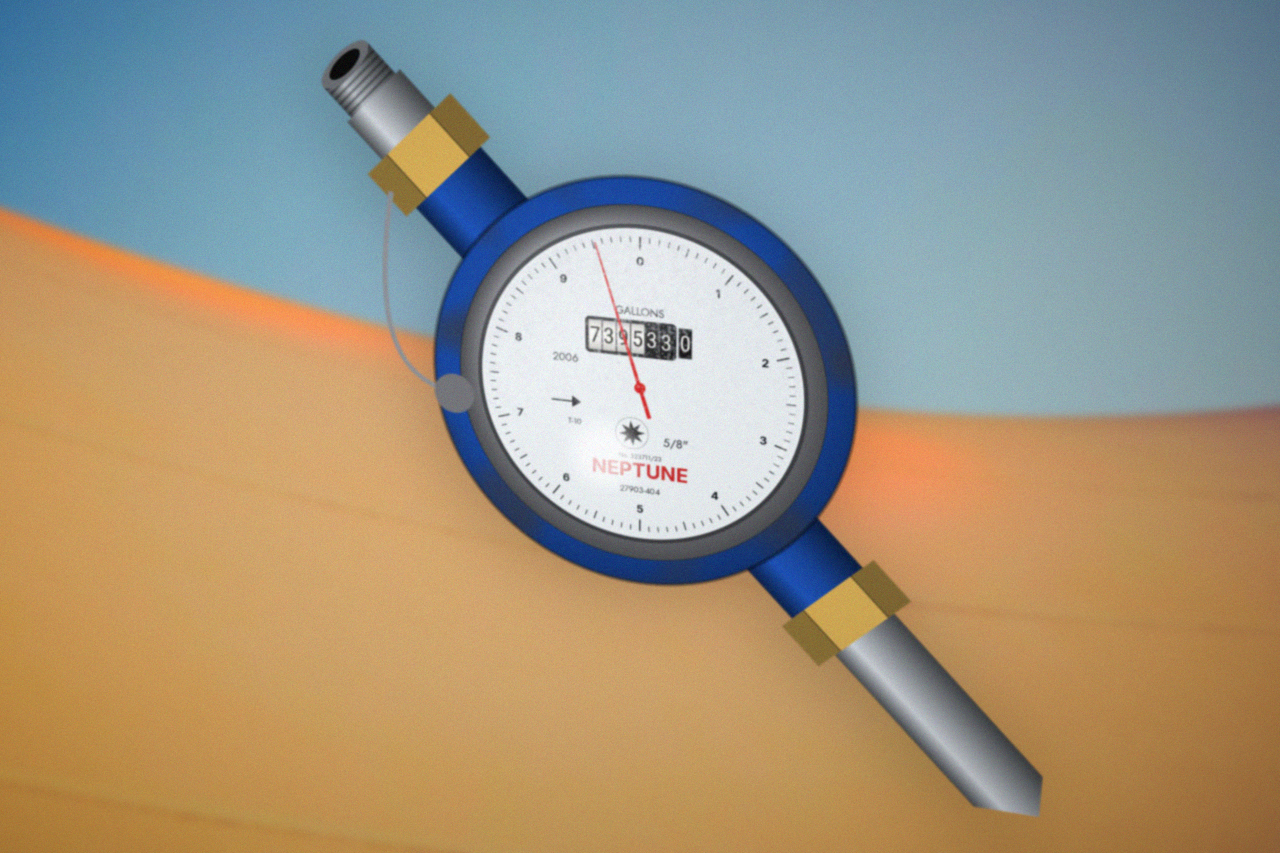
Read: 7395329.5gal
